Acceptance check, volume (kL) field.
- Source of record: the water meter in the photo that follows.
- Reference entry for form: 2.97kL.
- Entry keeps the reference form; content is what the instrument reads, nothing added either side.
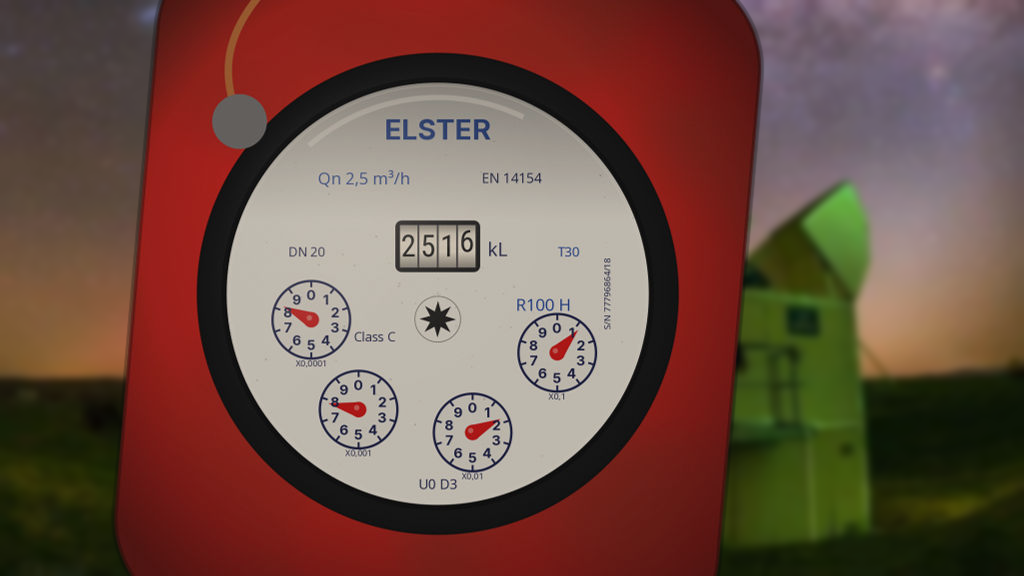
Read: 2516.1178kL
